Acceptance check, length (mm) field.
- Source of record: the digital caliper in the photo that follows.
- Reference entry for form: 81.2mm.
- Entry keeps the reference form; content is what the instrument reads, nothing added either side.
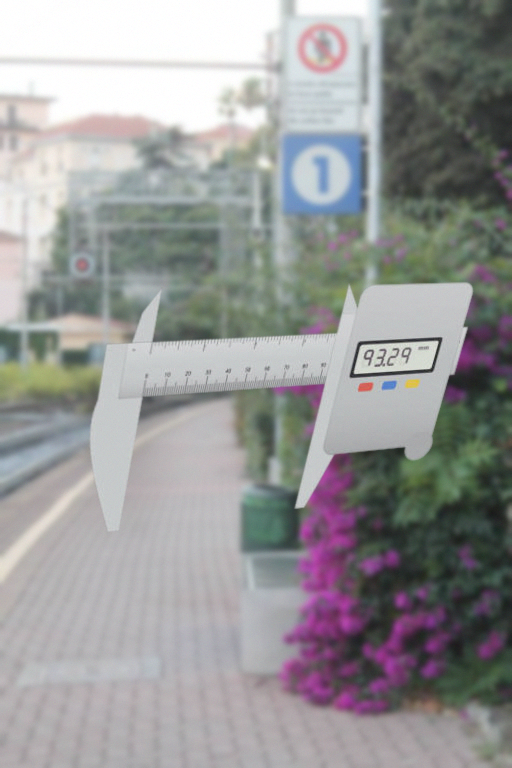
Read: 93.29mm
